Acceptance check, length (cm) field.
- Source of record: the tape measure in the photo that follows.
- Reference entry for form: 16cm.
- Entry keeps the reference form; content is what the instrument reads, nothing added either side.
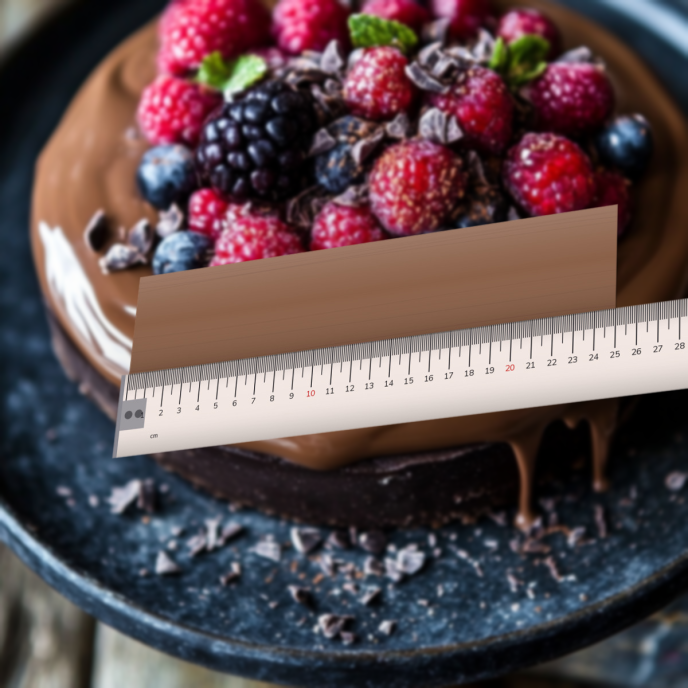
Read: 25cm
